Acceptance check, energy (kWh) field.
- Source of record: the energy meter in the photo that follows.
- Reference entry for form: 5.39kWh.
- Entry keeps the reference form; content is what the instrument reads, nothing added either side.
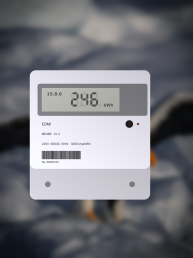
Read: 246kWh
